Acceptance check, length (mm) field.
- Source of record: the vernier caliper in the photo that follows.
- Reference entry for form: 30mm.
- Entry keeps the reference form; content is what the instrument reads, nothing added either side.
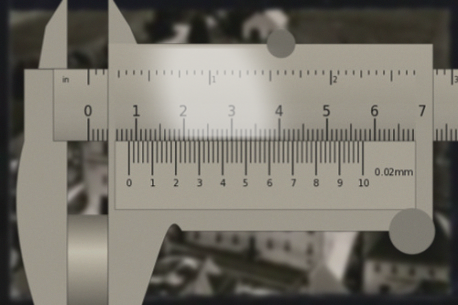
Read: 8.5mm
